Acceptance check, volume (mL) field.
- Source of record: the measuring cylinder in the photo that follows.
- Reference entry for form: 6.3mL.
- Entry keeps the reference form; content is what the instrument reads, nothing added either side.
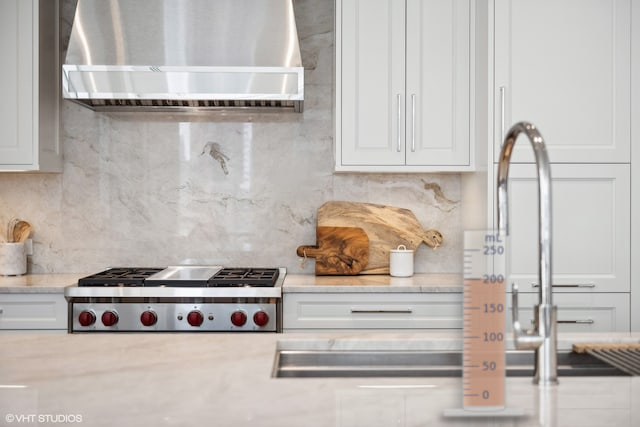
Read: 200mL
